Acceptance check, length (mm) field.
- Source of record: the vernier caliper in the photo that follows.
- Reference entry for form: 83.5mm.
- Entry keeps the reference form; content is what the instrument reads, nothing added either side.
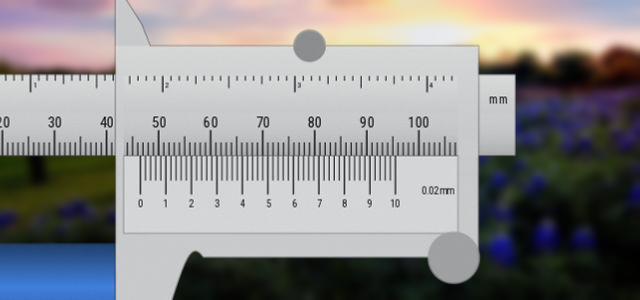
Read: 46.5mm
